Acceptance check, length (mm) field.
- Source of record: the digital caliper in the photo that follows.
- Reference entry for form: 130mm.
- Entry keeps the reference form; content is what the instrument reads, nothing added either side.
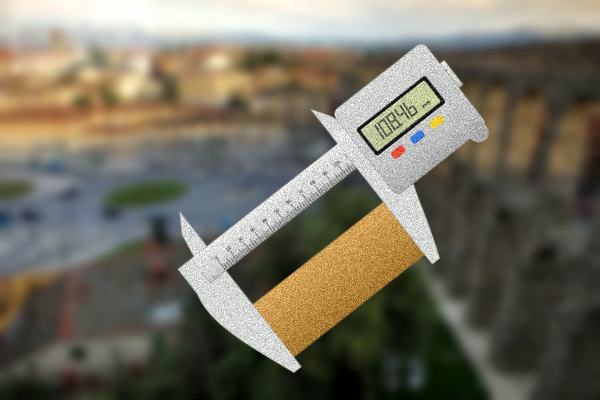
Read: 108.46mm
